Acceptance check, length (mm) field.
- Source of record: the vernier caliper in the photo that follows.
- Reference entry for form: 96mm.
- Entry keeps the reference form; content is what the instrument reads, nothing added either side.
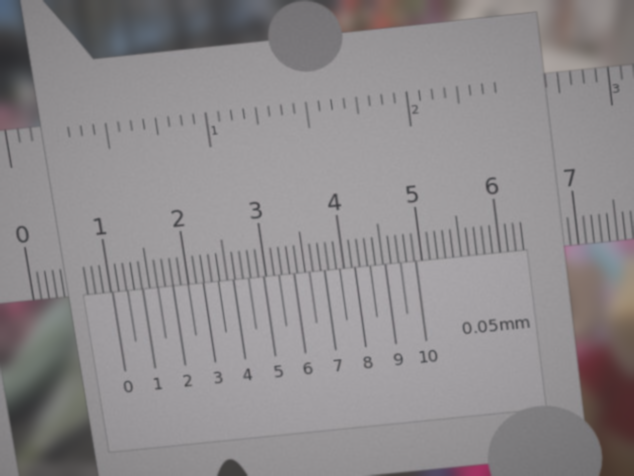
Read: 10.2mm
